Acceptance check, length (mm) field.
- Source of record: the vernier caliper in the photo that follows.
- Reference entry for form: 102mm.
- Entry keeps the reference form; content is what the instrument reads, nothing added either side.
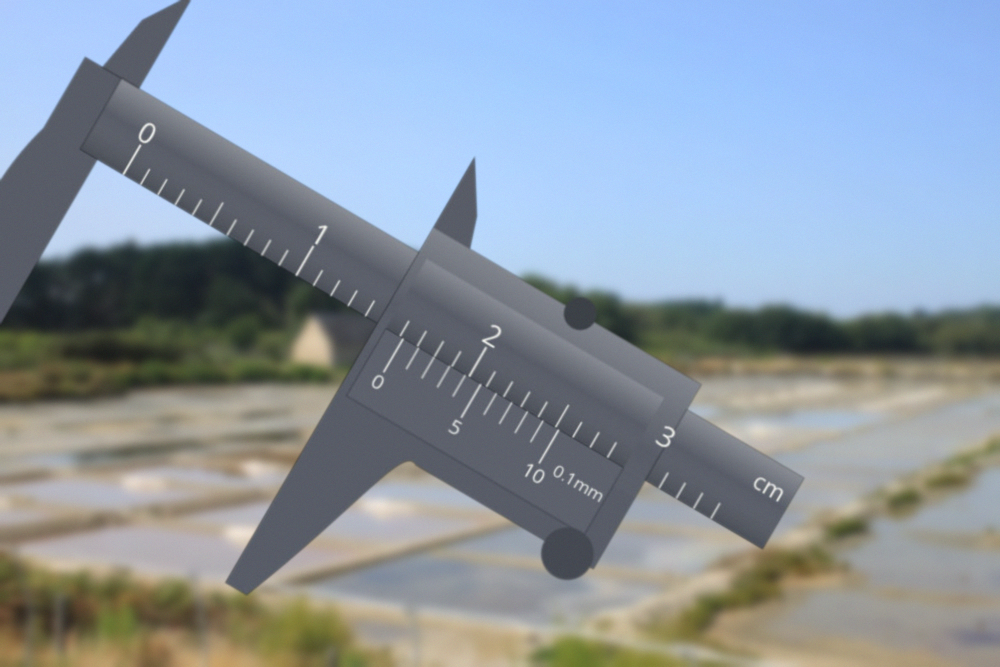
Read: 16.2mm
